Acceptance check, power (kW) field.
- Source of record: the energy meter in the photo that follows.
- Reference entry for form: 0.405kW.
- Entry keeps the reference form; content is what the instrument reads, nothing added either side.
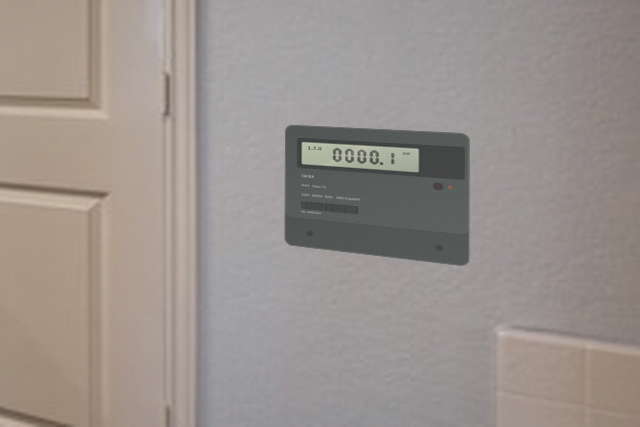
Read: 0.1kW
